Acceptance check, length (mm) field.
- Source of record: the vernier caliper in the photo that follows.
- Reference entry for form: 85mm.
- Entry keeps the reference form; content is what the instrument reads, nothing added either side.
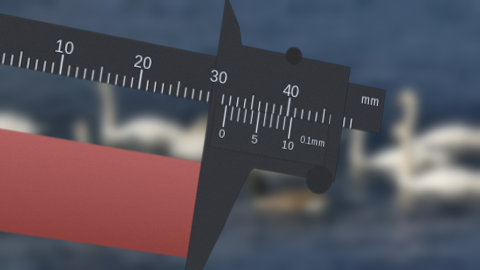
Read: 31.6mm
